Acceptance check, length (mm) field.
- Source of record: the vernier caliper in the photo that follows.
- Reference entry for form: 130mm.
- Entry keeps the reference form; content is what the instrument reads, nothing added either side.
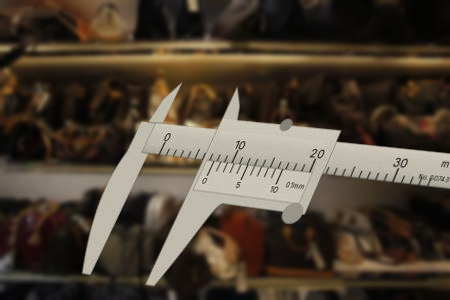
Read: 7.6mm
